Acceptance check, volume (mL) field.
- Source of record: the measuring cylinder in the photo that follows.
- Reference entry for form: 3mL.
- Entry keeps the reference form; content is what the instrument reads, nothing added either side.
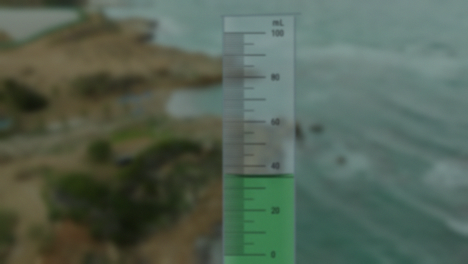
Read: 35mL
